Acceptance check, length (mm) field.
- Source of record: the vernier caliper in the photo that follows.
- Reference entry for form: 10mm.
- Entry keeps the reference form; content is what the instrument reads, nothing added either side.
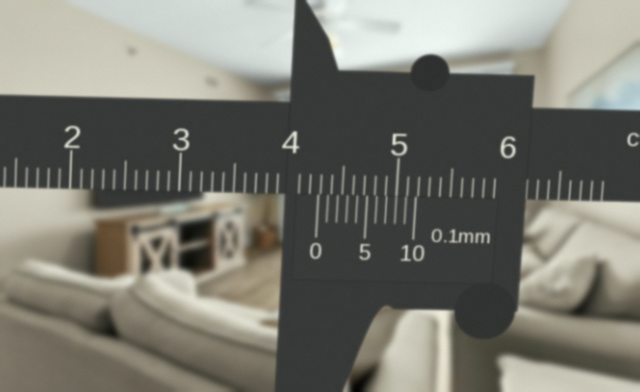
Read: 42.8mm
